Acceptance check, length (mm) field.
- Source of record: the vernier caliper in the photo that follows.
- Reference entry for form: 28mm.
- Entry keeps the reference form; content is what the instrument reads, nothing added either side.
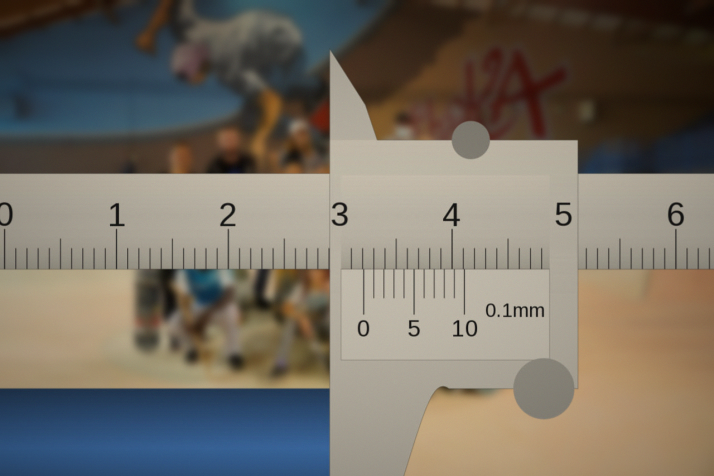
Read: 32.1mm
